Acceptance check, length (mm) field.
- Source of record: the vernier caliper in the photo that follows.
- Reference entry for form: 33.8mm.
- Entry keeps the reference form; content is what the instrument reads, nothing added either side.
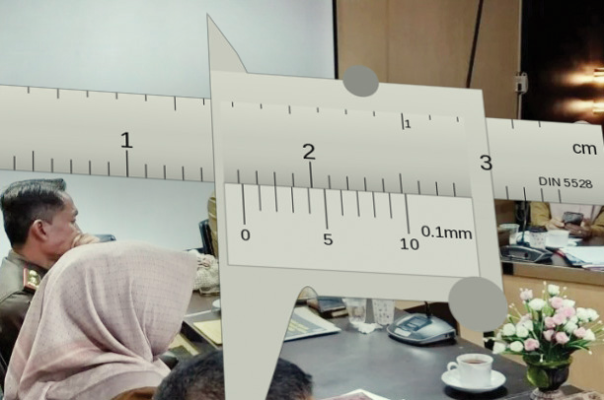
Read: 16.2mm
